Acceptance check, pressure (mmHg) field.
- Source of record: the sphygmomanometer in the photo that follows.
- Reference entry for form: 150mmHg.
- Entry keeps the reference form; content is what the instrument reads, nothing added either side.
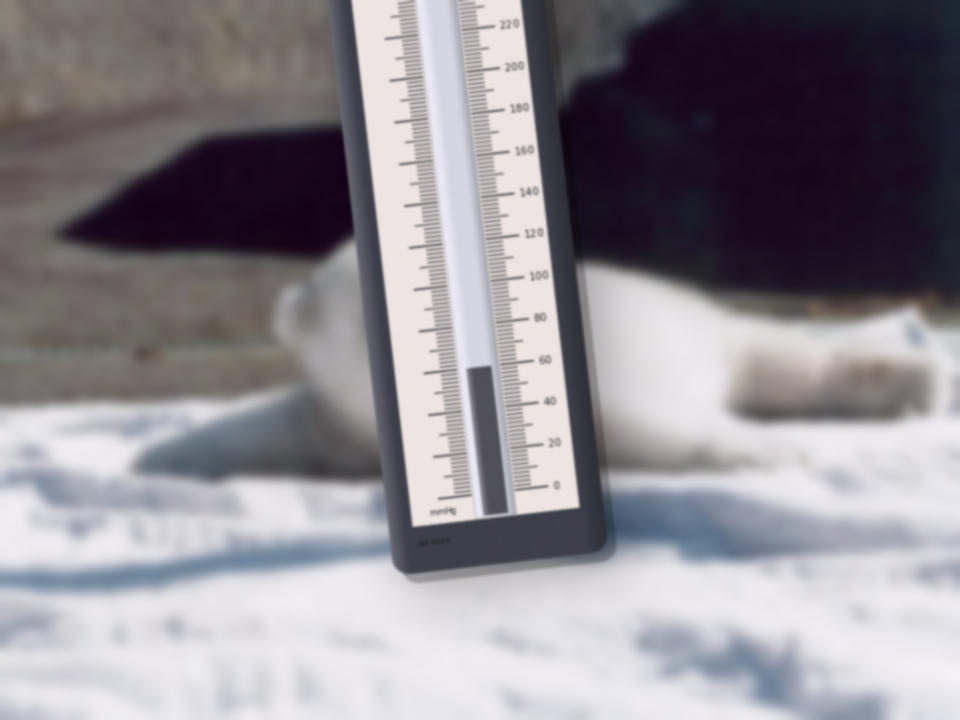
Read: 60mmHg
